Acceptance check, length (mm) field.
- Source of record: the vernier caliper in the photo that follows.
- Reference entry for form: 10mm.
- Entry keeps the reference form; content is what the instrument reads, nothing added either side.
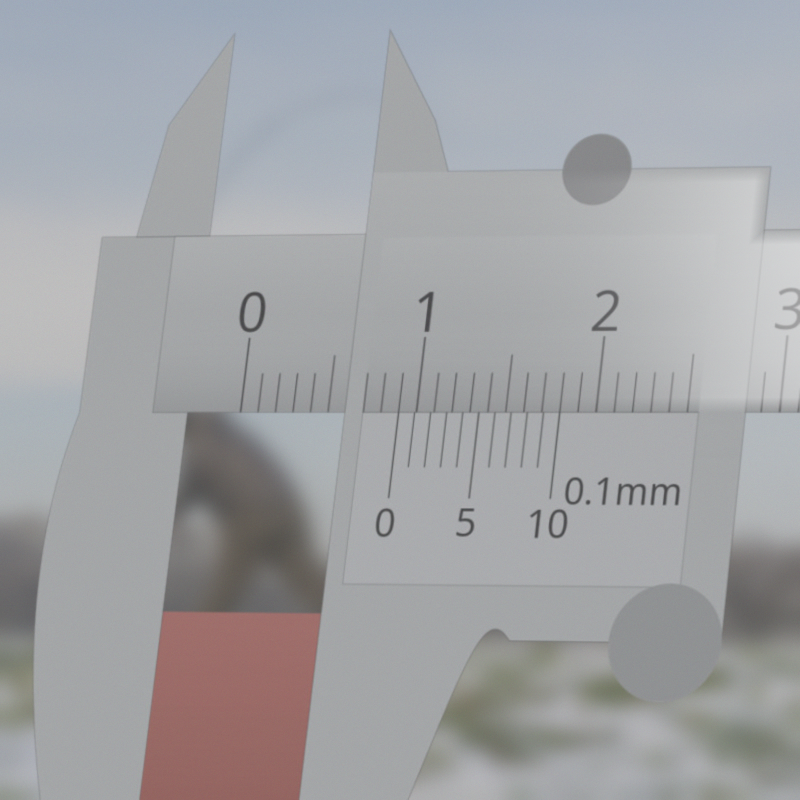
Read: 9.0mm
